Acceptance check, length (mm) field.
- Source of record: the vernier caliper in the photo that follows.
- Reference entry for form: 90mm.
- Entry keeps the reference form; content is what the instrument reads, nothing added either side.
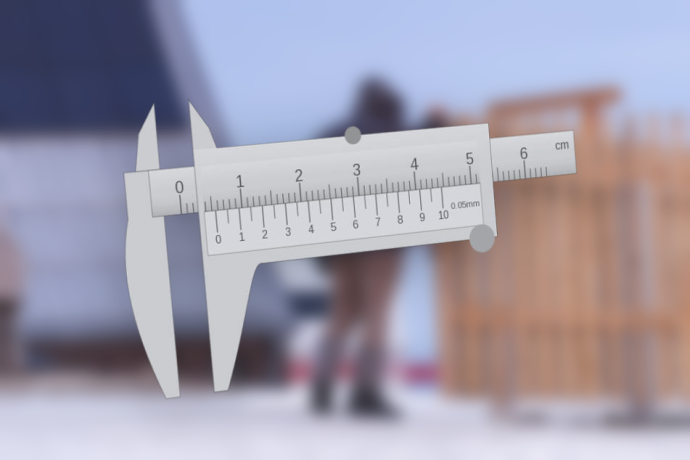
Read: 5.6mm
